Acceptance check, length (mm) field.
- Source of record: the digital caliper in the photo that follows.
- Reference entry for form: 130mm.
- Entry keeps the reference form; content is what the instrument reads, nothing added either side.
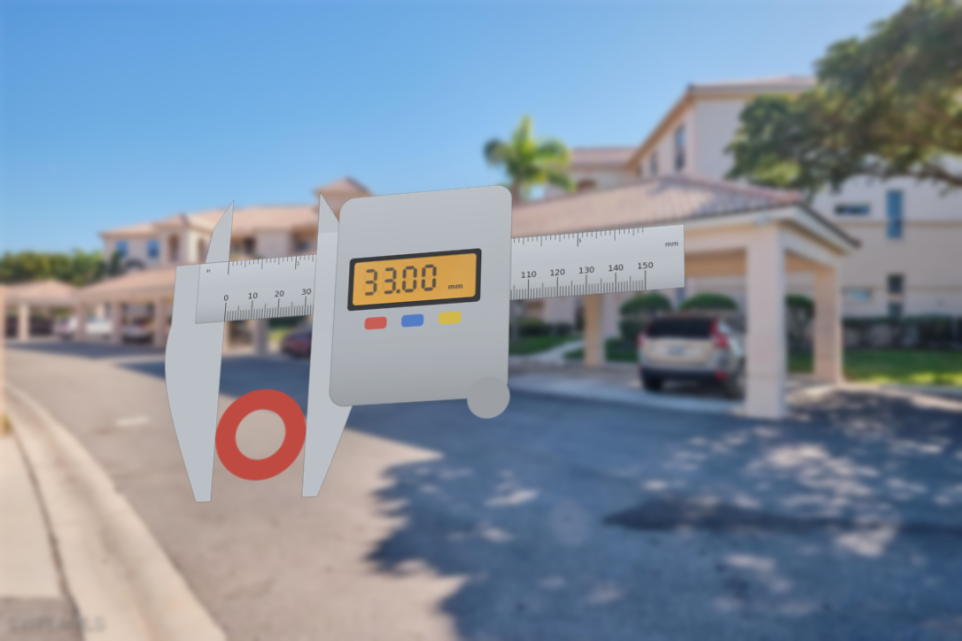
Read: 33.00mm
